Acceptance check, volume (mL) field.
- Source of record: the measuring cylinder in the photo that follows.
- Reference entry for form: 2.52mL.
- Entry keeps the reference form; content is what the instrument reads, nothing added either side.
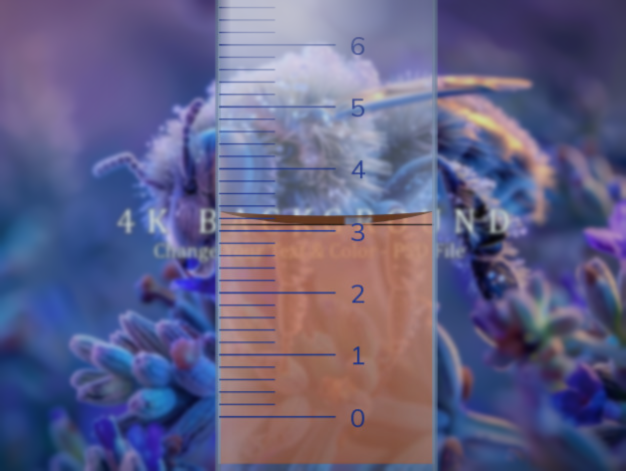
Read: 3.1mL
